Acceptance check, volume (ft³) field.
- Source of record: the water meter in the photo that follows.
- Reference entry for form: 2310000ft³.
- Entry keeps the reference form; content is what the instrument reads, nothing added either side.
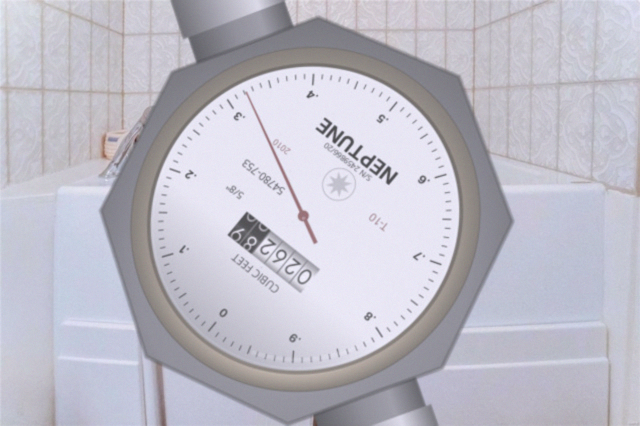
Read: 26289.32ft³
